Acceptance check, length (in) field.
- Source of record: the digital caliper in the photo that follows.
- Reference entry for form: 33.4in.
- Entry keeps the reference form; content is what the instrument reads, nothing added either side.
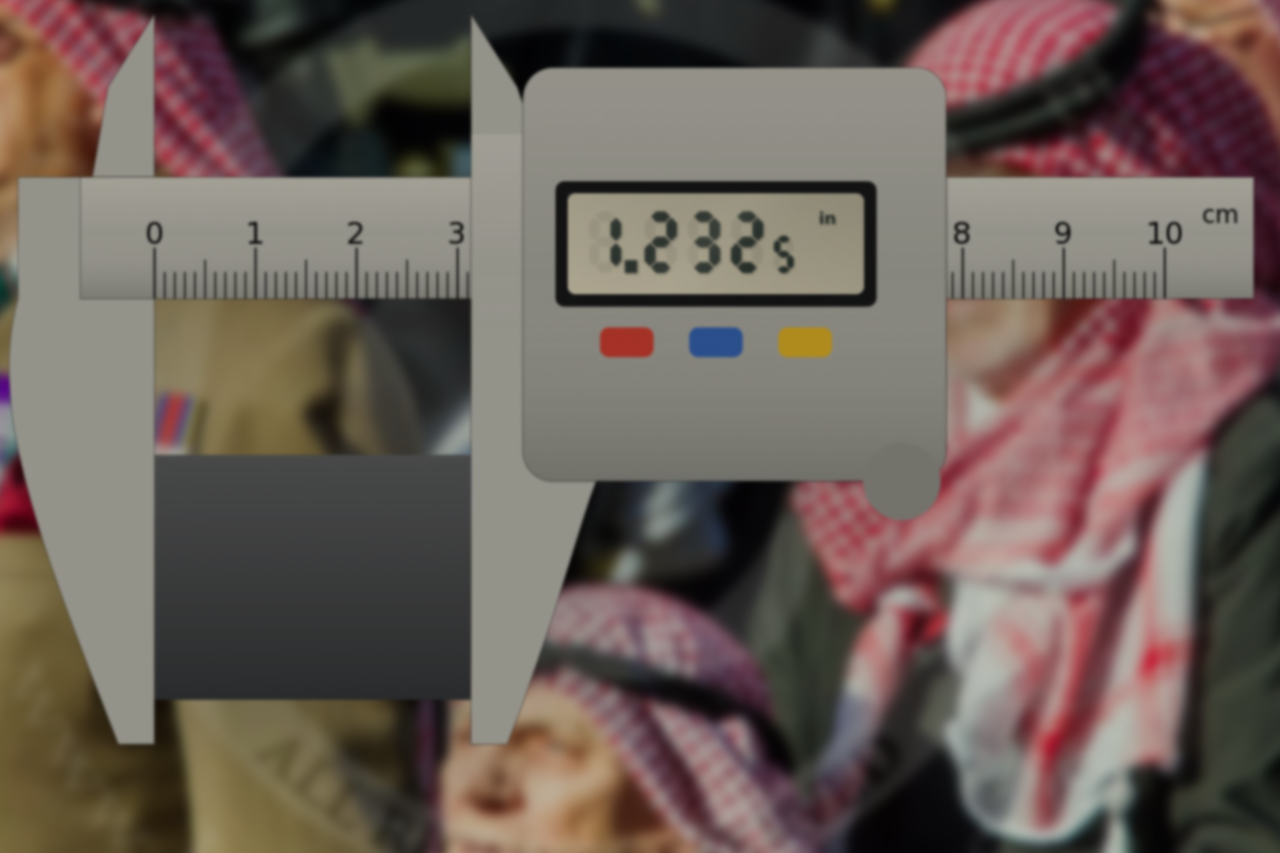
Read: 1.2325in
